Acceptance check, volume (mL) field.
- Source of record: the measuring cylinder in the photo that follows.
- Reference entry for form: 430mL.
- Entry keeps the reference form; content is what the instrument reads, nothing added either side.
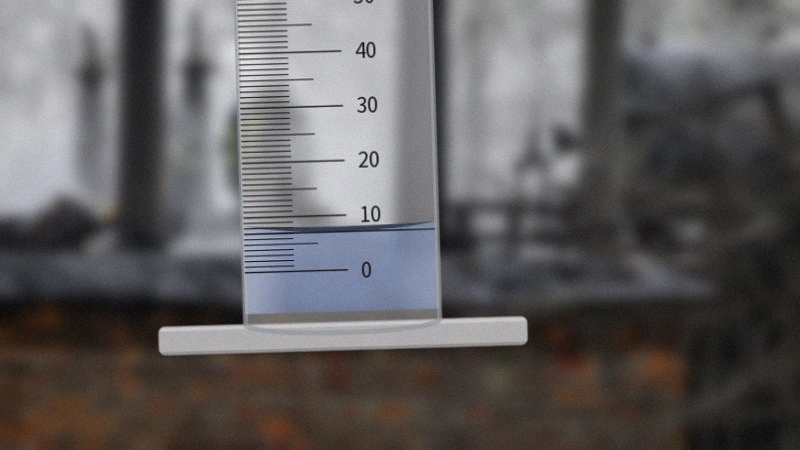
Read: 7mL
